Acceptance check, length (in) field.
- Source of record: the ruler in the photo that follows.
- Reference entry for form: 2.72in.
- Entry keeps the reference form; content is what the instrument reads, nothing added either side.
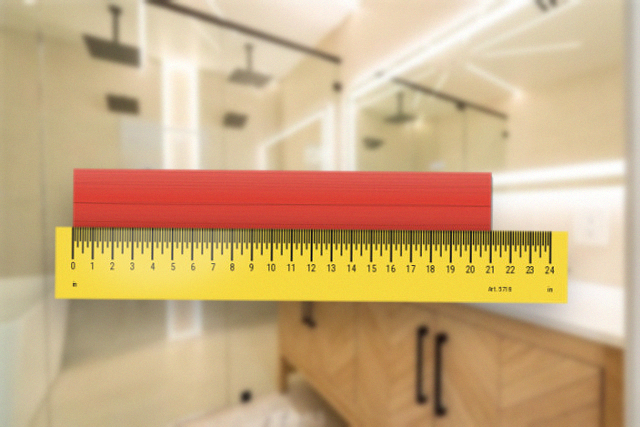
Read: 21in
